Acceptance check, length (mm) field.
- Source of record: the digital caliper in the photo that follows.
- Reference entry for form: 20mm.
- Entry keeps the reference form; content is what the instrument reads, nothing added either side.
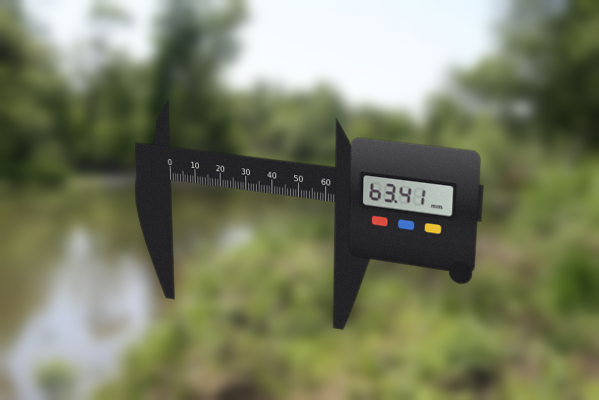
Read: 63.41mm
